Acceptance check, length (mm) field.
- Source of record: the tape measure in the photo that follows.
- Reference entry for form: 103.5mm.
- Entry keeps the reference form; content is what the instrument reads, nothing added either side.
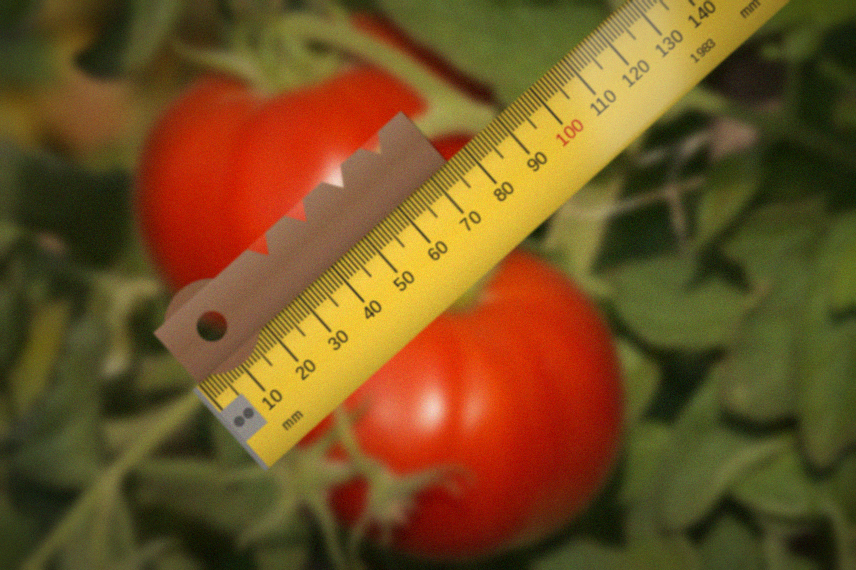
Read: 75mm
